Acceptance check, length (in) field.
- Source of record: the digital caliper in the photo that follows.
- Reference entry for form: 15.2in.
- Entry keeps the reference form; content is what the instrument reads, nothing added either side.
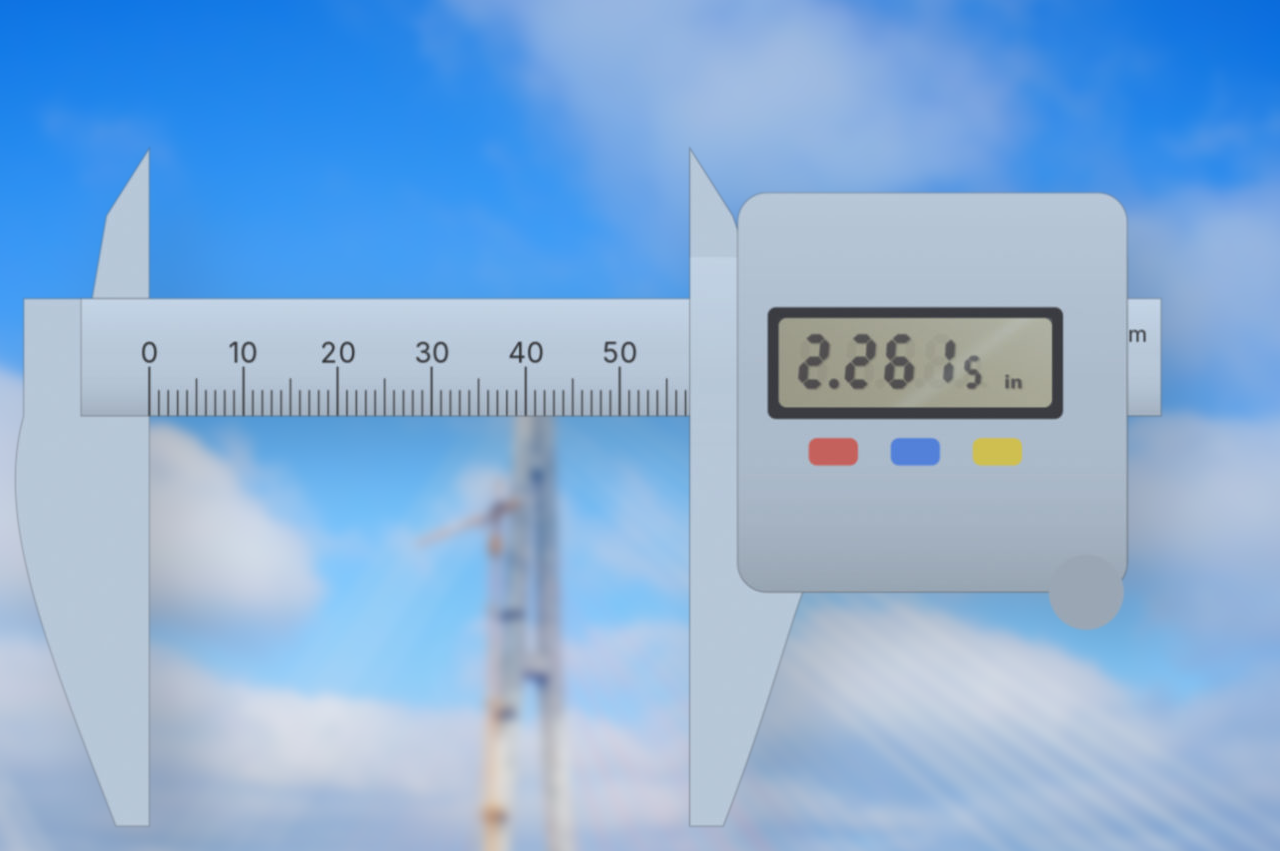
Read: 2.2615in
